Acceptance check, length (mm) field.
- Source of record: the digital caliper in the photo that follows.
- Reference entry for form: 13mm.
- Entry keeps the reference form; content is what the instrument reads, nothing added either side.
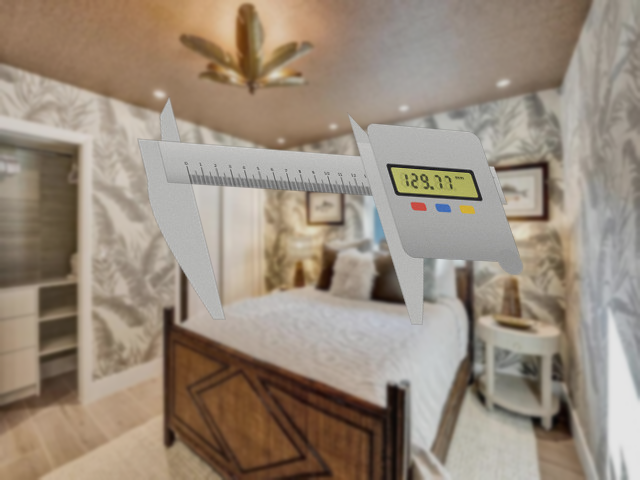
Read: 129.77mm
